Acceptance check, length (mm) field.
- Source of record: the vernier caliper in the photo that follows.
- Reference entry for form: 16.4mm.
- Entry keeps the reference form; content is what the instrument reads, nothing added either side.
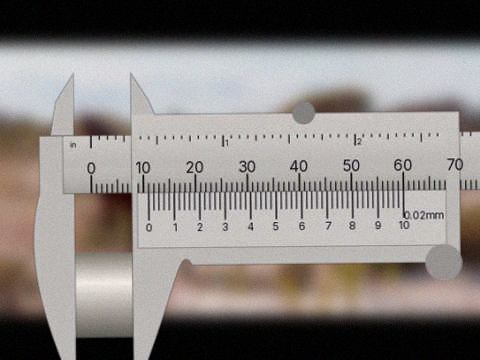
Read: 11.0mm
